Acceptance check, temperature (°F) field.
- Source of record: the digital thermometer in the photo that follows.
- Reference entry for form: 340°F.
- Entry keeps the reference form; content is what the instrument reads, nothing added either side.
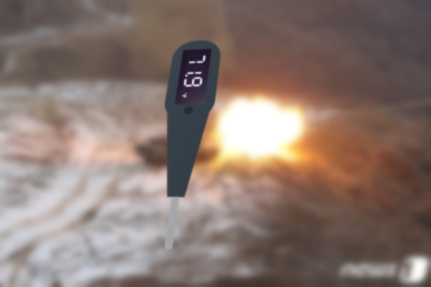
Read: 71.9°F
